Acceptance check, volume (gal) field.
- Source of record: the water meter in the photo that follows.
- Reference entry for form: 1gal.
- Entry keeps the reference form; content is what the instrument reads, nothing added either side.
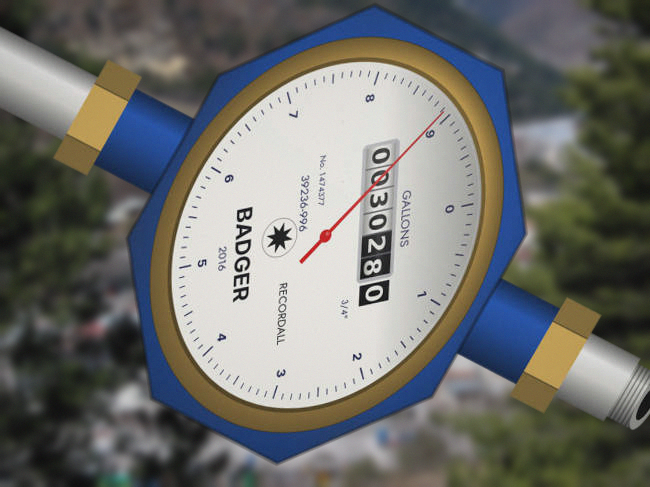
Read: 30278.9gal
